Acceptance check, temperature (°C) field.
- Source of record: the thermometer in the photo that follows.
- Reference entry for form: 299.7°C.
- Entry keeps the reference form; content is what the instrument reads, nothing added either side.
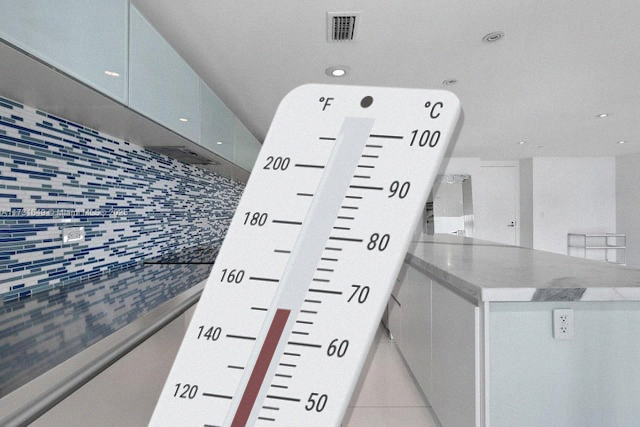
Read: 66°C
